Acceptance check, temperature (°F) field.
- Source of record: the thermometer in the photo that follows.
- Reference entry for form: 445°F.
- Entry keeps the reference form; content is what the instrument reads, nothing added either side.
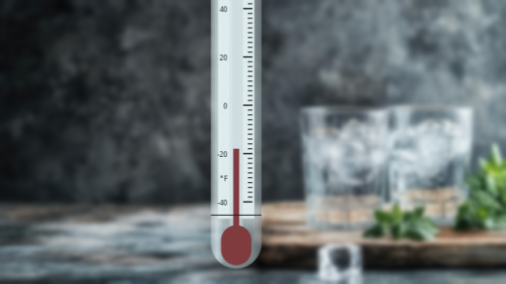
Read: -18°F
